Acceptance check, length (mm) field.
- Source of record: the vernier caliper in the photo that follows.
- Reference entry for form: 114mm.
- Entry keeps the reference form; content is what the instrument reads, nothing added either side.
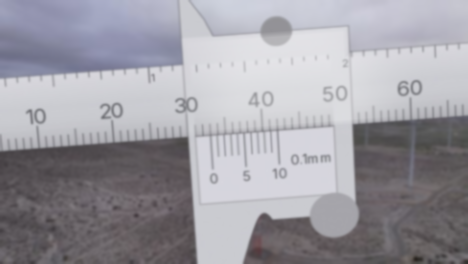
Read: 33.0mm
